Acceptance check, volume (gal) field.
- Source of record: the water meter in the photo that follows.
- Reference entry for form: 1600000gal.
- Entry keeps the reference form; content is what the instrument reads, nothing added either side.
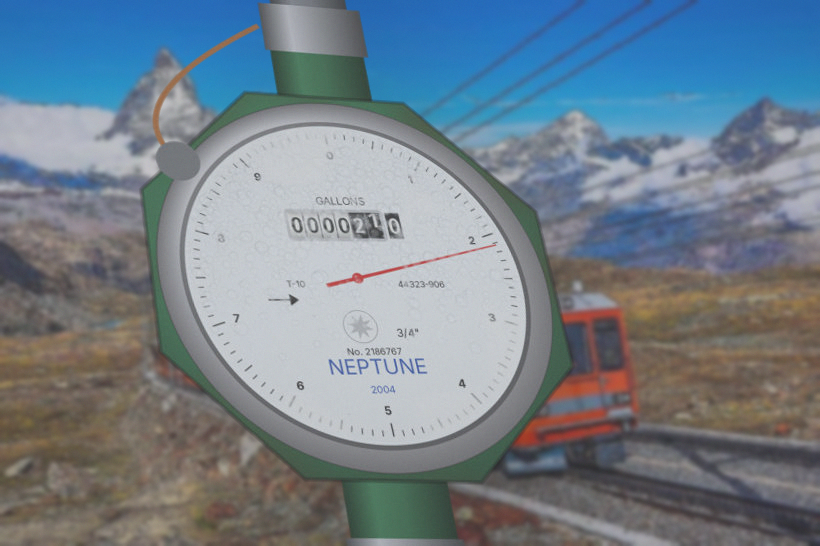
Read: 212.1gal
